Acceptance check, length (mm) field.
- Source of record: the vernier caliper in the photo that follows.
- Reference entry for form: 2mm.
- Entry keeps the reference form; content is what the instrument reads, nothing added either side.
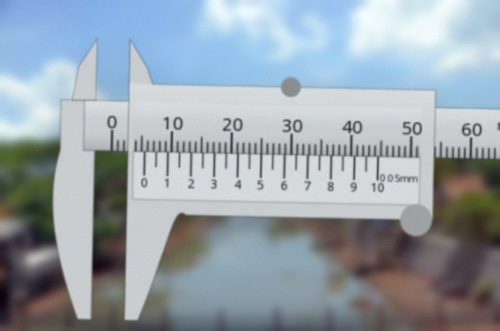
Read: 5.5mm
